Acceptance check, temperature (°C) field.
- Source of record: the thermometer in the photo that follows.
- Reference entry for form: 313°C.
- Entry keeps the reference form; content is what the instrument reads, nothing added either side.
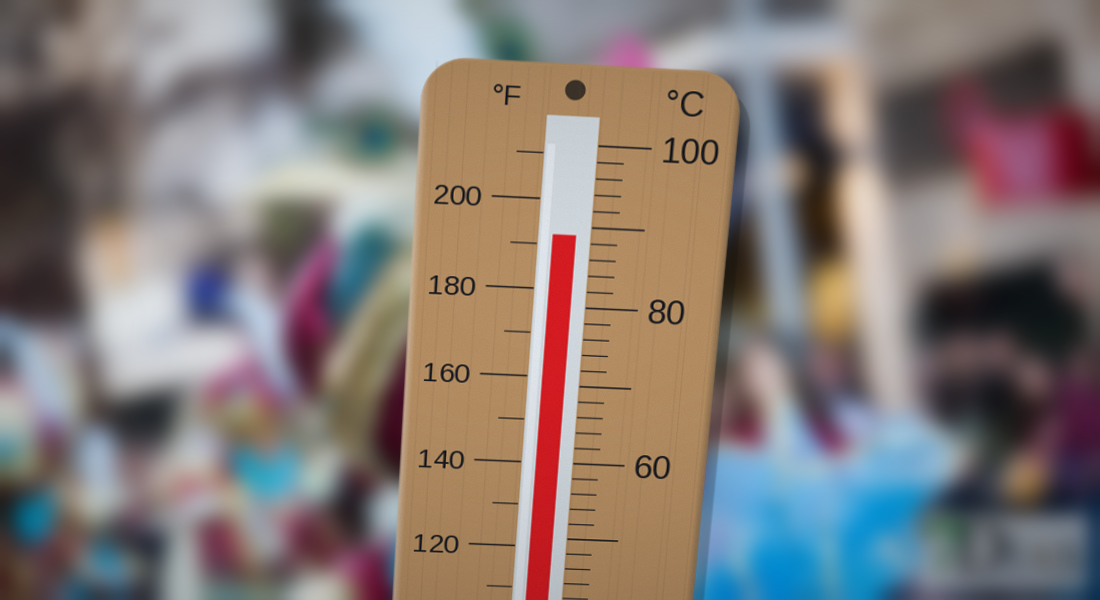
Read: 89°C
